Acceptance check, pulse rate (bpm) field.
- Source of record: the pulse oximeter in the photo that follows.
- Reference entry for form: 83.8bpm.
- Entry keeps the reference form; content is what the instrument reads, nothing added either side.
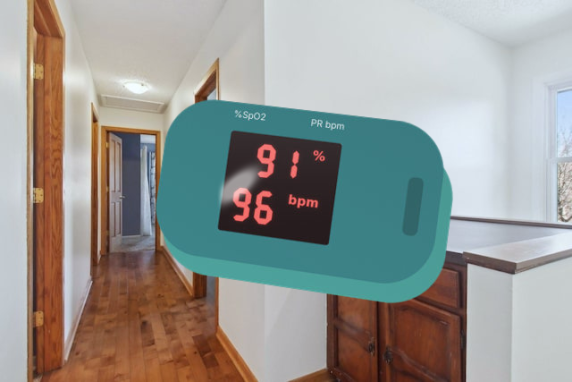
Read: 96bpm
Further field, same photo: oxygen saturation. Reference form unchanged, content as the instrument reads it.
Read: 91%
